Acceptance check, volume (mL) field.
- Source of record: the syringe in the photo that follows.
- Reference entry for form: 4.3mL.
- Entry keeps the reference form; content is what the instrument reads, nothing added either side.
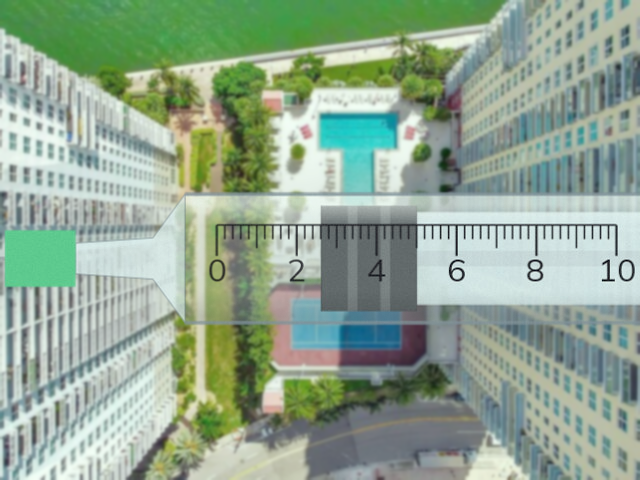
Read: 2.6mL
